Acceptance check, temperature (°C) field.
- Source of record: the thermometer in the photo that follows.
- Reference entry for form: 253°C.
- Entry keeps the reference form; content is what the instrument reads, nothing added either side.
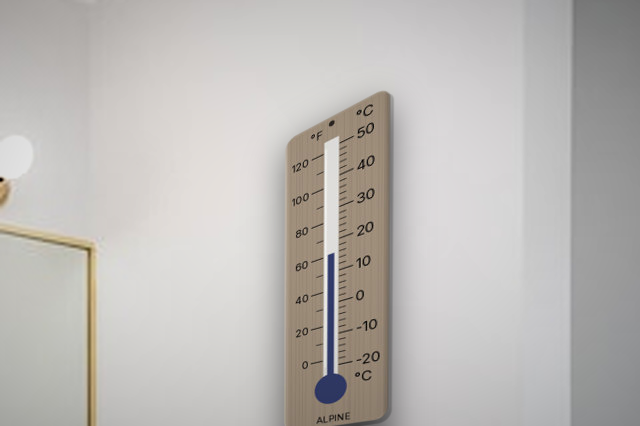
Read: 16°C
